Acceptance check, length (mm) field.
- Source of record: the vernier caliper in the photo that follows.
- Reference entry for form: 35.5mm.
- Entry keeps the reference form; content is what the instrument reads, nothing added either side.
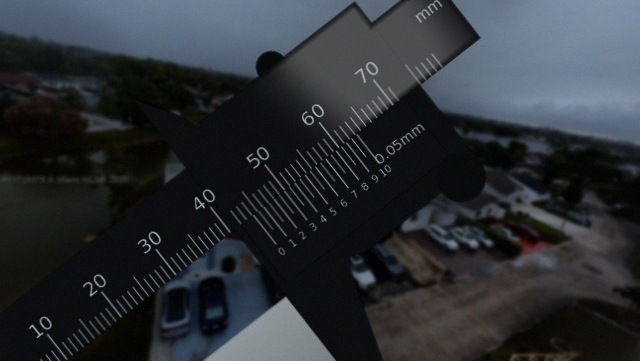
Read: 44.2mm
